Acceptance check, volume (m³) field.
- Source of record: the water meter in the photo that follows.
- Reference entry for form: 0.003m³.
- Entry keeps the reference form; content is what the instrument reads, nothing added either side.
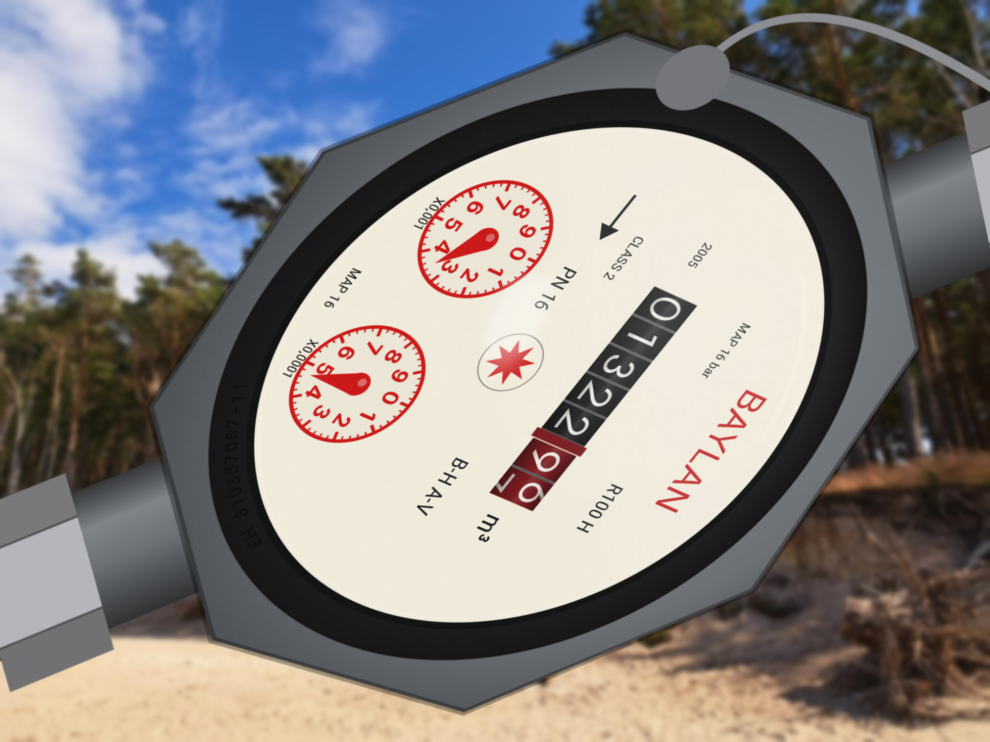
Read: 1322.9634m³
